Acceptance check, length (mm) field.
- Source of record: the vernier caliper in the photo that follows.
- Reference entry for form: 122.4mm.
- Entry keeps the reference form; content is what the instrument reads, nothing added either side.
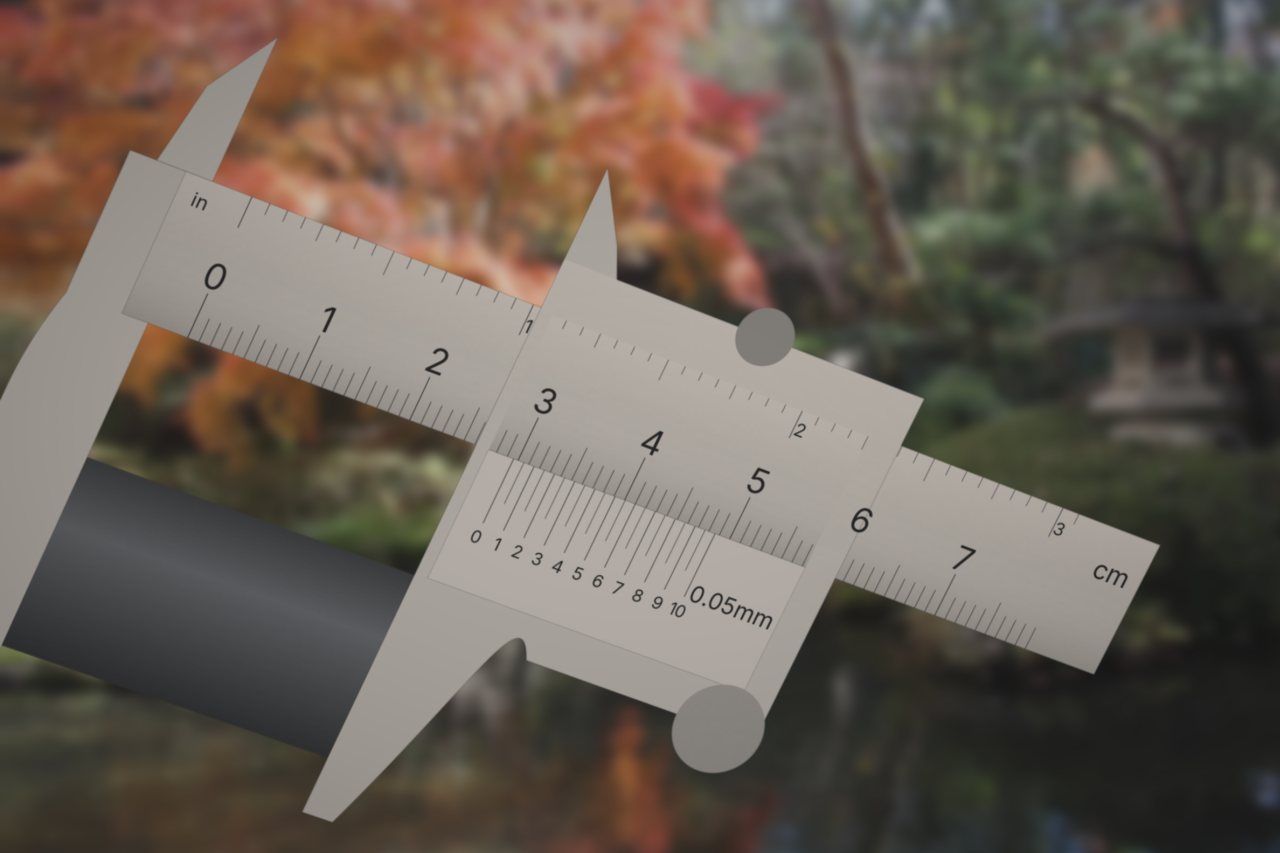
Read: 29.6mm
